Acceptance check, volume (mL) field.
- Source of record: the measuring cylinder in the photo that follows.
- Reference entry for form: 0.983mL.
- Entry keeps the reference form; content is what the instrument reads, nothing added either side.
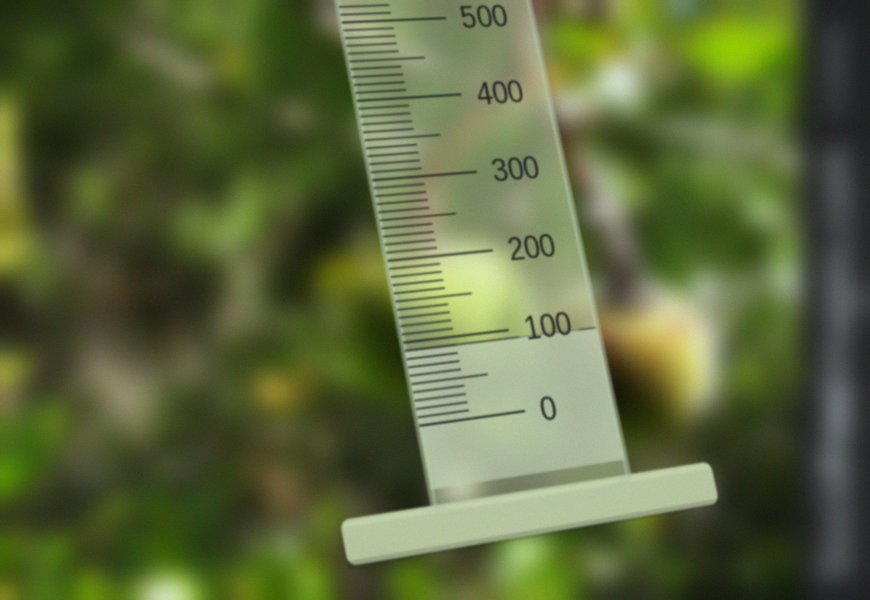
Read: 90mL
